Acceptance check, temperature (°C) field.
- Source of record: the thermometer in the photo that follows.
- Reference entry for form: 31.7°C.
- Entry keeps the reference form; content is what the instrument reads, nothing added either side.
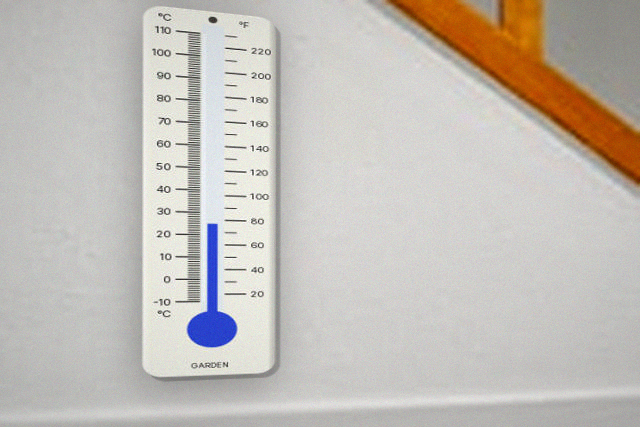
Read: 25°C
